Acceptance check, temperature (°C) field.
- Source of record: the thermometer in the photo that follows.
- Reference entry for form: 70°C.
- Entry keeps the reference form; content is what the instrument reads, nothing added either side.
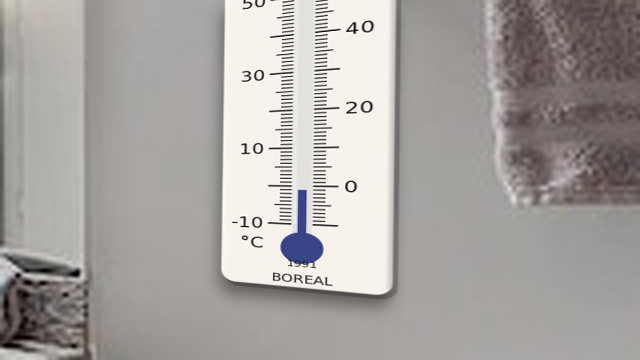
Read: -1°C
